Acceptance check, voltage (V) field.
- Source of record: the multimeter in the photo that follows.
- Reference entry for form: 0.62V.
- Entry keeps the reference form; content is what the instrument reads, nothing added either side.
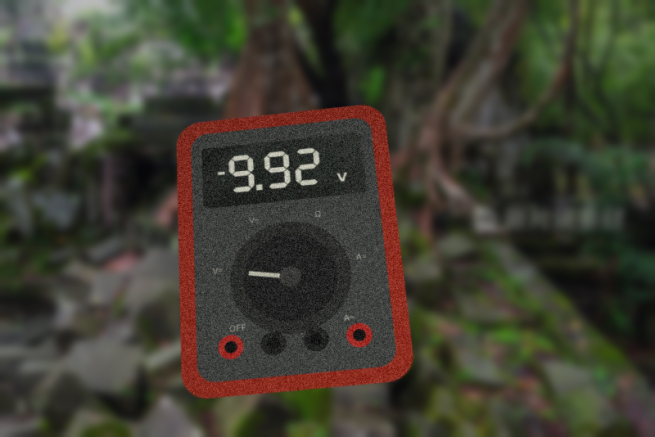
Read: -9.92V
